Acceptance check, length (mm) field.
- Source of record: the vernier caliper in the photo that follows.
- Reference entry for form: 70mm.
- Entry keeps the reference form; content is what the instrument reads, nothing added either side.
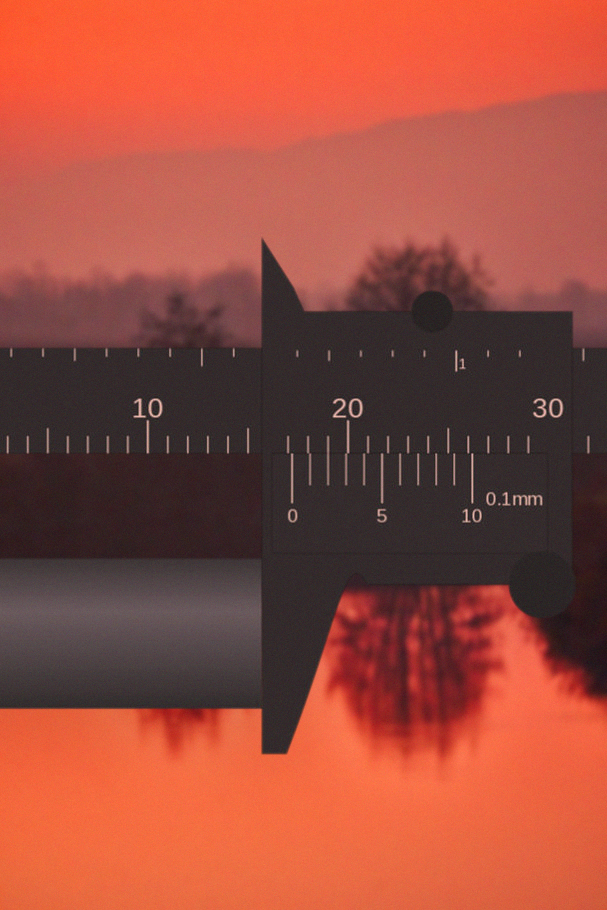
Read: 17.2mm
